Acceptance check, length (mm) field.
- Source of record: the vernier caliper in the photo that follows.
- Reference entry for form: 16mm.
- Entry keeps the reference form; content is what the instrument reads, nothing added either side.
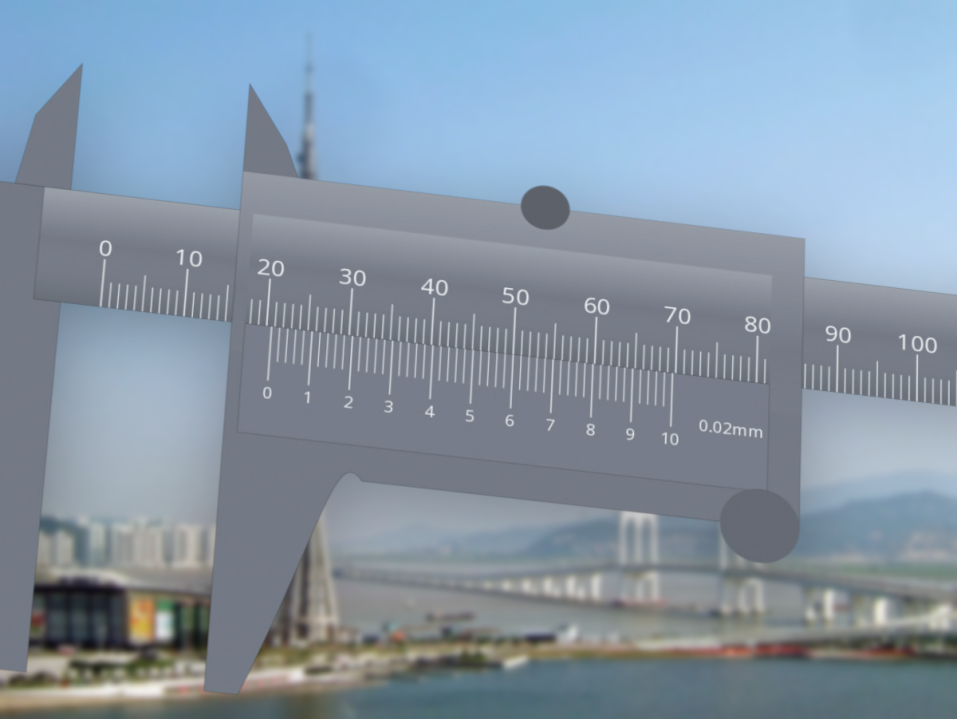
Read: 20.6mm
